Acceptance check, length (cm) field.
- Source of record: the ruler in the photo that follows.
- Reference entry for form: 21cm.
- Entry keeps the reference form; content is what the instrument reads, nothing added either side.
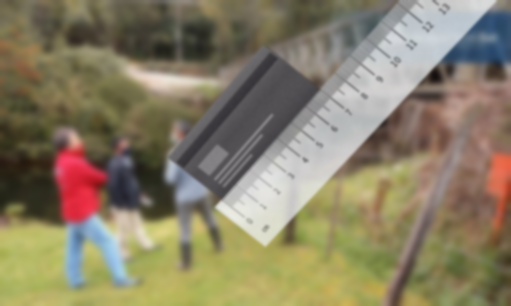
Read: 7cm
